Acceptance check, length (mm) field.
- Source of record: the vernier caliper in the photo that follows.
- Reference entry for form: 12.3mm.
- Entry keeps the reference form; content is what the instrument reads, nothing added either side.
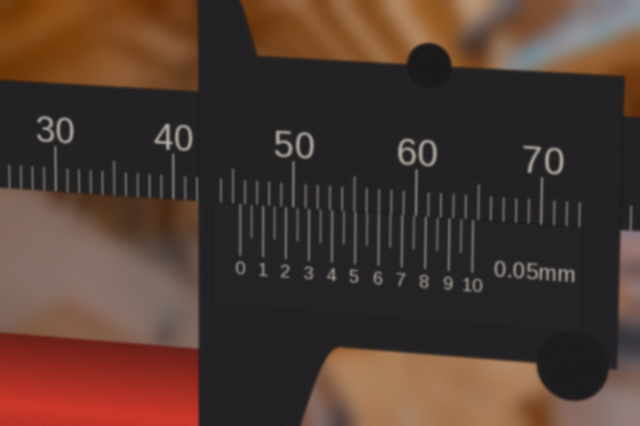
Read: 45.6mm
